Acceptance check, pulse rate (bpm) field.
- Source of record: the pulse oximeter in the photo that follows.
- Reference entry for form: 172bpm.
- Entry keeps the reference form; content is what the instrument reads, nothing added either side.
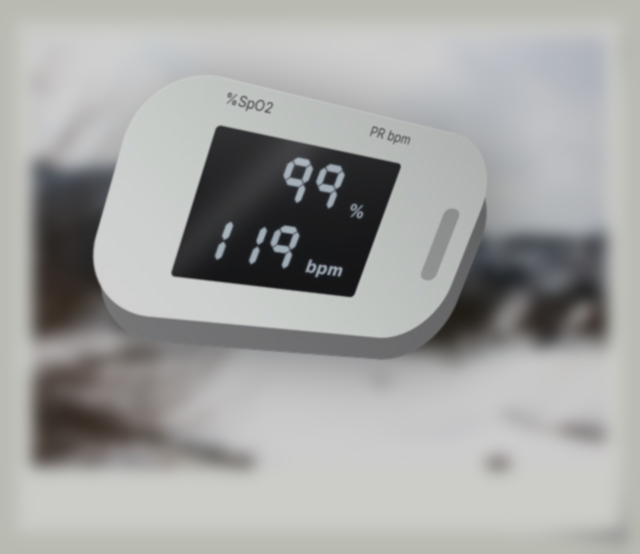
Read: 119bpm
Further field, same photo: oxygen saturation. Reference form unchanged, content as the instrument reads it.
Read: 99%
